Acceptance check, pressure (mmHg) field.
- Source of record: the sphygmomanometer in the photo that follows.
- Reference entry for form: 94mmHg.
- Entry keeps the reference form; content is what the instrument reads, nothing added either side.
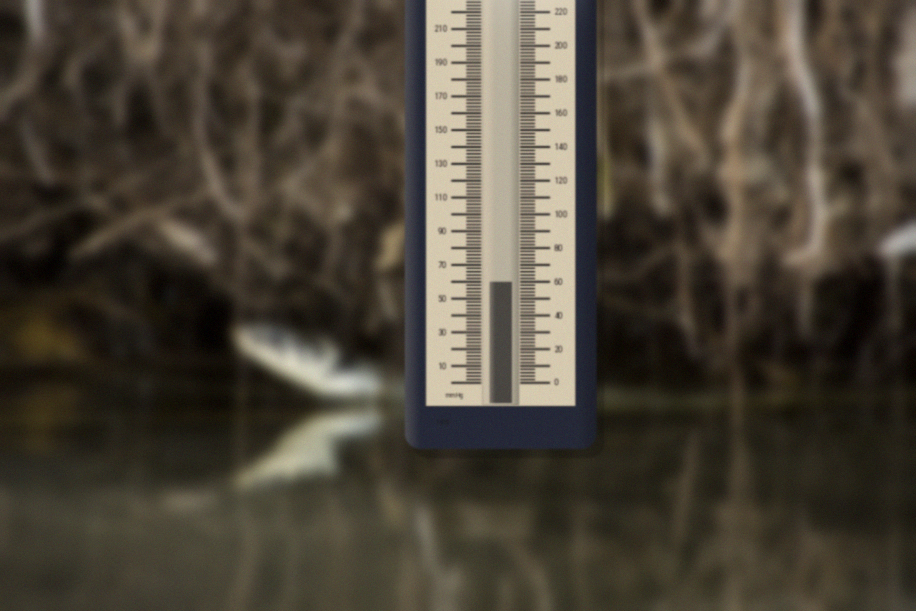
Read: 60mmHg
